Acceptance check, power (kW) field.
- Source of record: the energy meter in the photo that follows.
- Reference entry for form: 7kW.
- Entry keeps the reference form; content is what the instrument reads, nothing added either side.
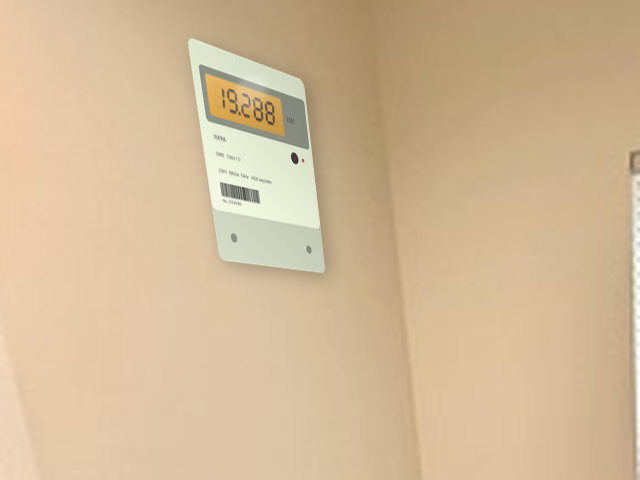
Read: 19.288kW
